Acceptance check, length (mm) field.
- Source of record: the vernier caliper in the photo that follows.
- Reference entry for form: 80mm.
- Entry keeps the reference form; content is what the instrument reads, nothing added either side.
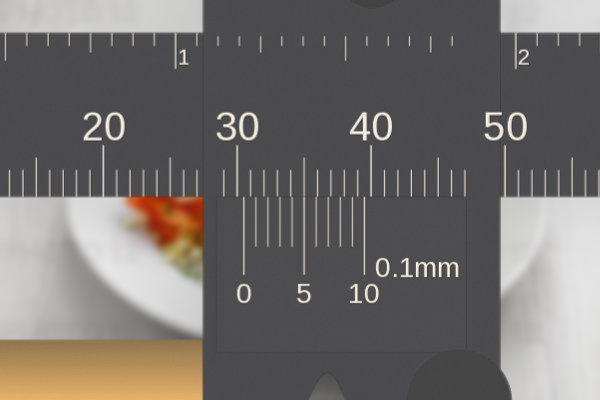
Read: 30.5mm
